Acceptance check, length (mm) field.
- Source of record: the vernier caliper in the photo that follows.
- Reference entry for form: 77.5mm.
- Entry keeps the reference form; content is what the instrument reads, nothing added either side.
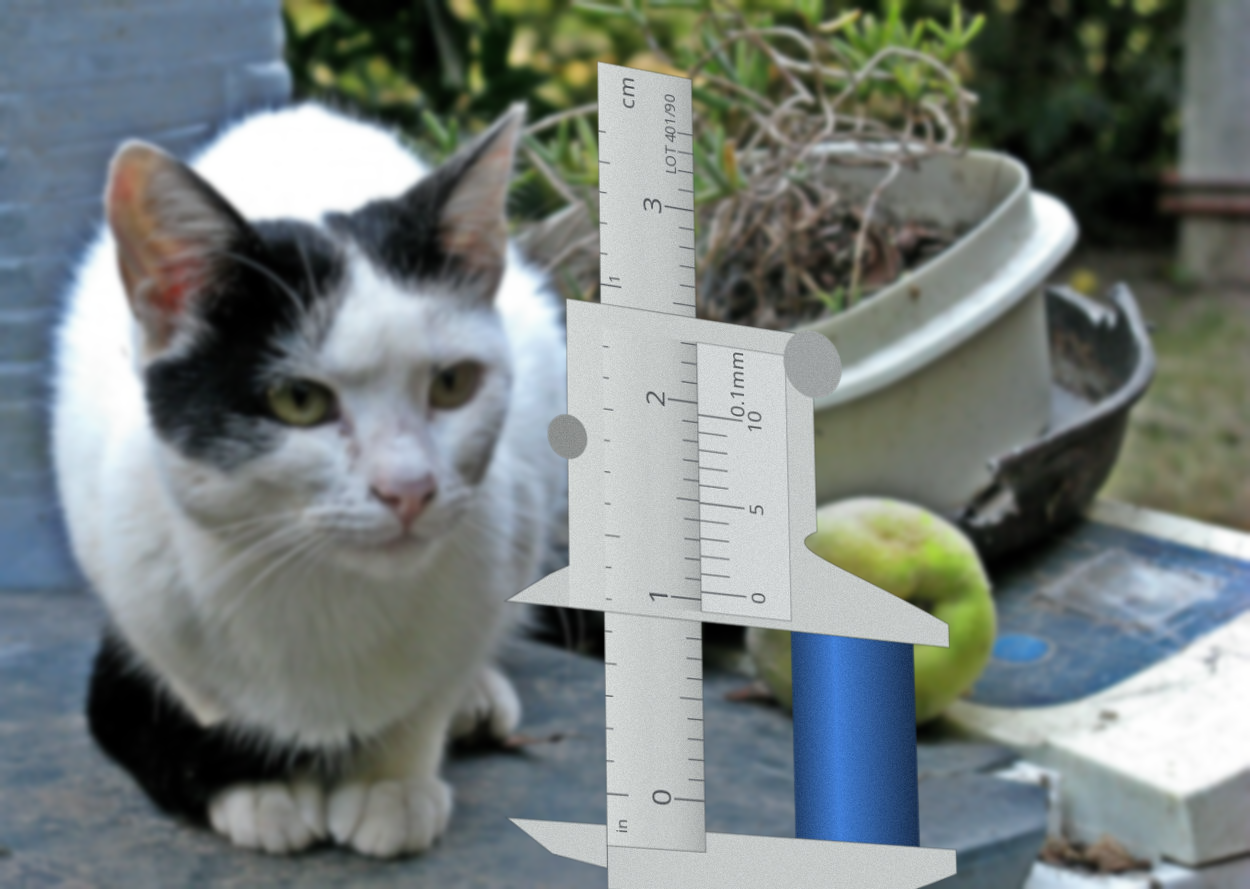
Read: 10.4mm
